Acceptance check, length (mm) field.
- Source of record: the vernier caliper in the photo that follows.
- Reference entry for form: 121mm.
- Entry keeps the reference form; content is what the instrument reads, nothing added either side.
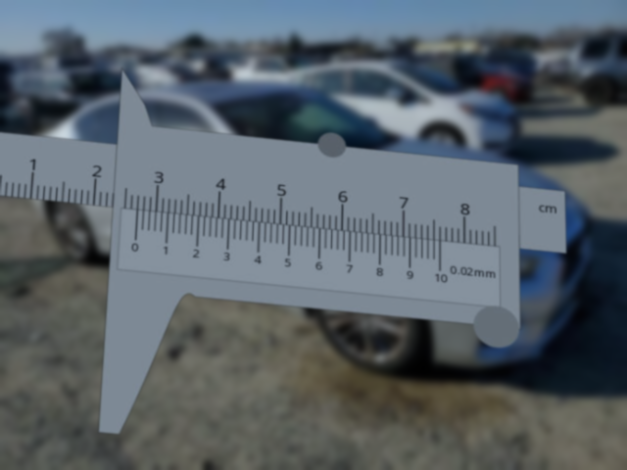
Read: 27.0mm
